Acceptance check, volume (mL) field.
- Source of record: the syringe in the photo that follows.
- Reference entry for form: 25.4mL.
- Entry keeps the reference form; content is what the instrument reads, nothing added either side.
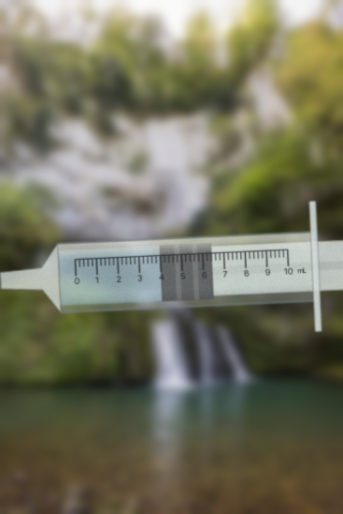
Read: 4mL
